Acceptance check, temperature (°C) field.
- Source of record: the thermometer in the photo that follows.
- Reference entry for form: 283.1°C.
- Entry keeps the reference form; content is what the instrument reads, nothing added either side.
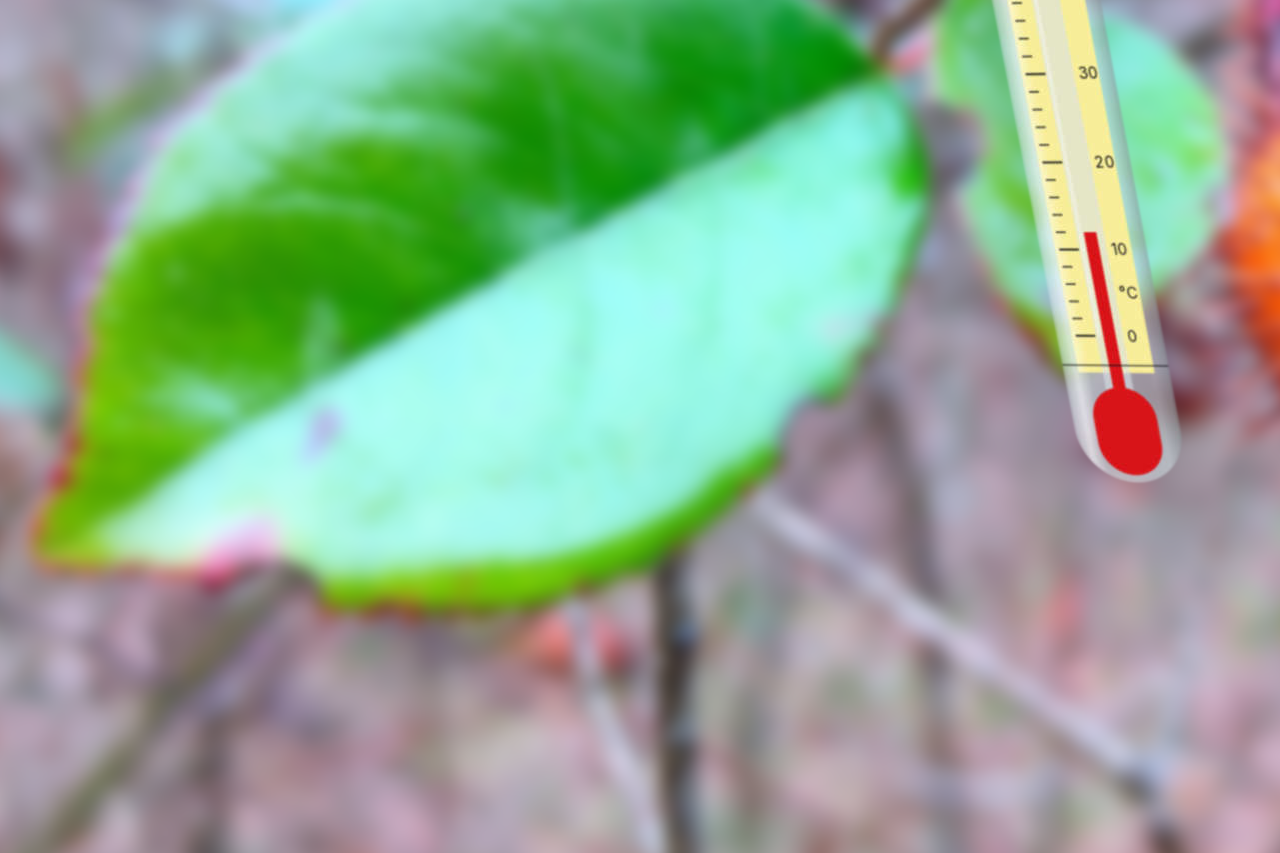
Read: 12°C
